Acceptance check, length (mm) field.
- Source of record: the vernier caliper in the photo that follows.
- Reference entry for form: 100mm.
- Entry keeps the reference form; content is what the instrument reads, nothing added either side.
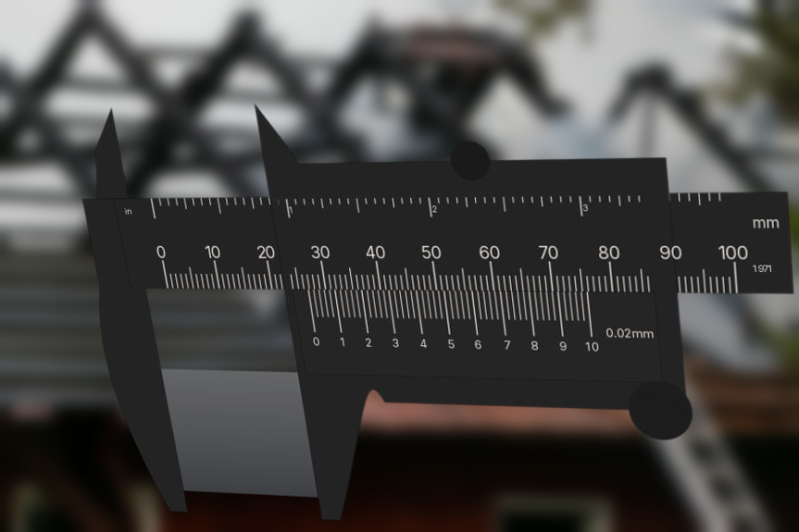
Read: 26.8mm
